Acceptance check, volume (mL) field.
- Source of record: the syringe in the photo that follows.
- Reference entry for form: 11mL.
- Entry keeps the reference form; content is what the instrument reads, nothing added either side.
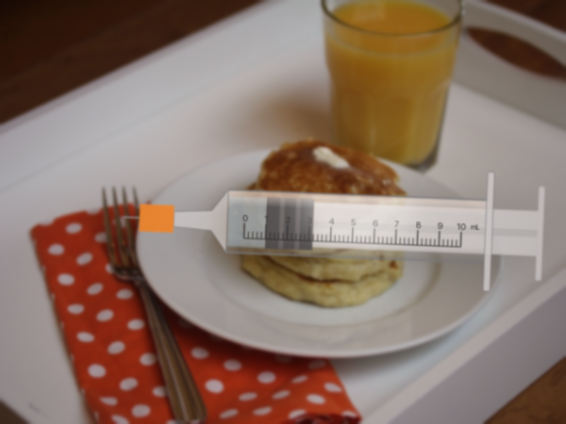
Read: 1mL
